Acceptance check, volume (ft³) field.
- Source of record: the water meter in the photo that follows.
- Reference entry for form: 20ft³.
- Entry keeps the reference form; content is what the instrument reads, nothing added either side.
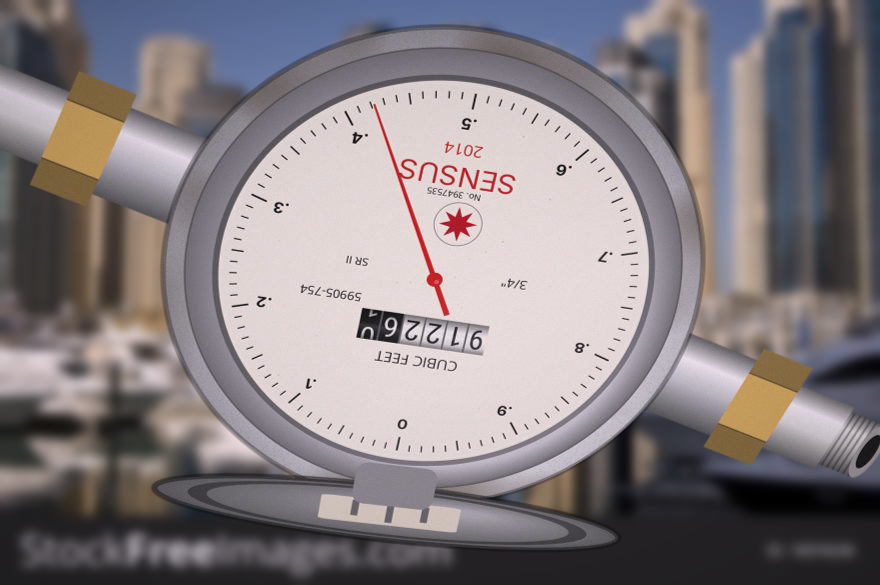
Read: 912260.42ft³
